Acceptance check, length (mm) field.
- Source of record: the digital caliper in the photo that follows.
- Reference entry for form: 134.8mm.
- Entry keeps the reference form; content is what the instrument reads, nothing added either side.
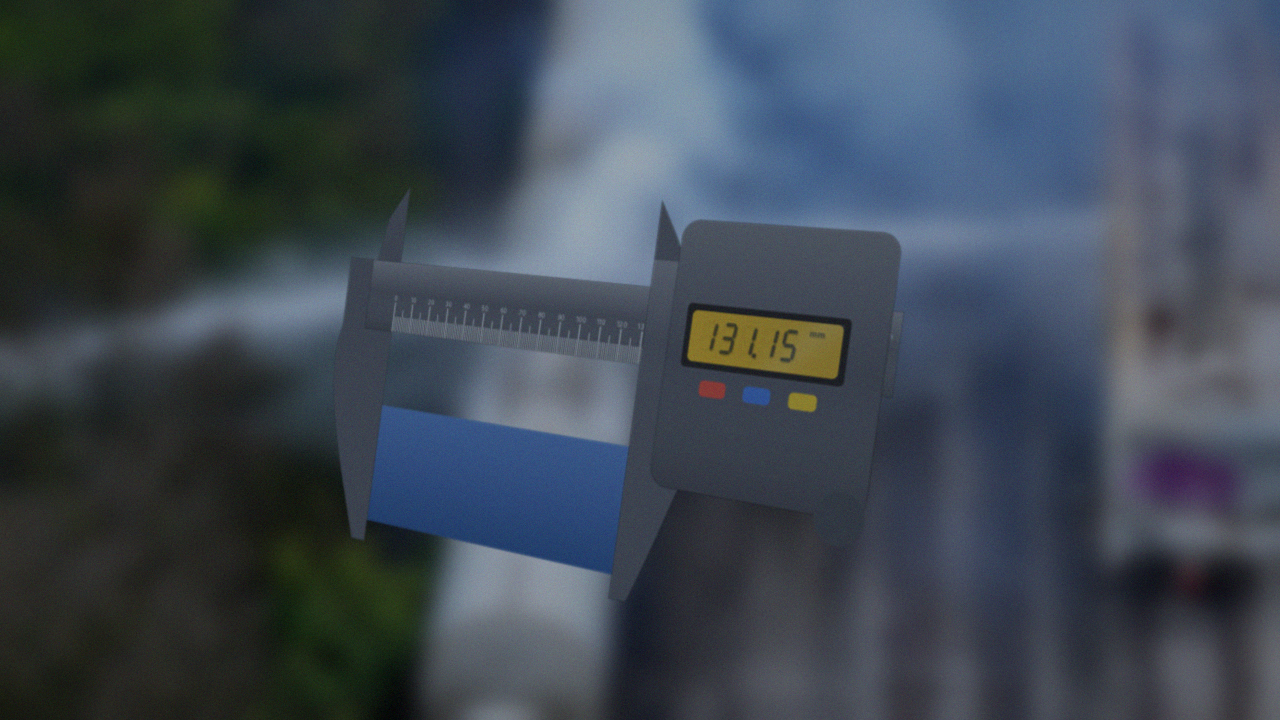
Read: 131.15mm
